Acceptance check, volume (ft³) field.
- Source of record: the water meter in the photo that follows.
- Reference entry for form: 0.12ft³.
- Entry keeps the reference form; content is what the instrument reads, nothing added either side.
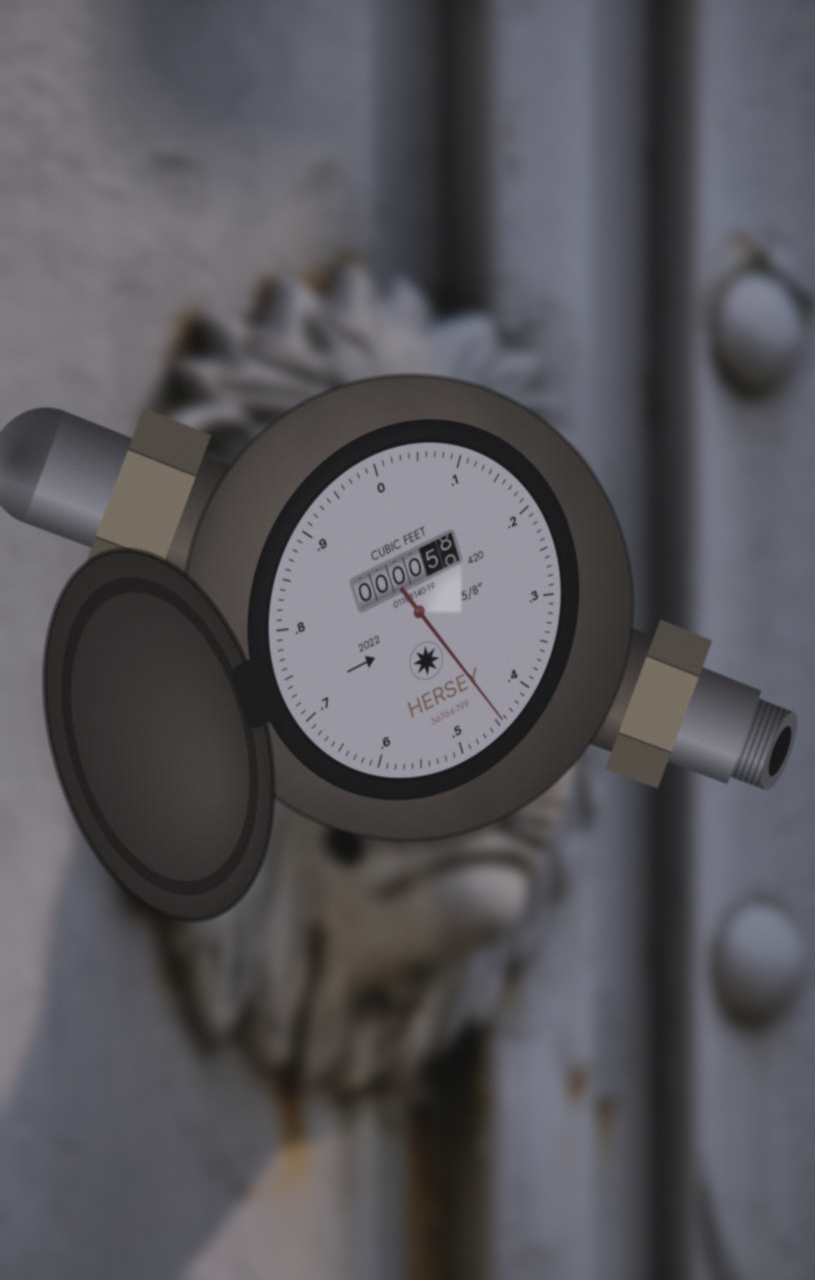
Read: 58.44ft³
